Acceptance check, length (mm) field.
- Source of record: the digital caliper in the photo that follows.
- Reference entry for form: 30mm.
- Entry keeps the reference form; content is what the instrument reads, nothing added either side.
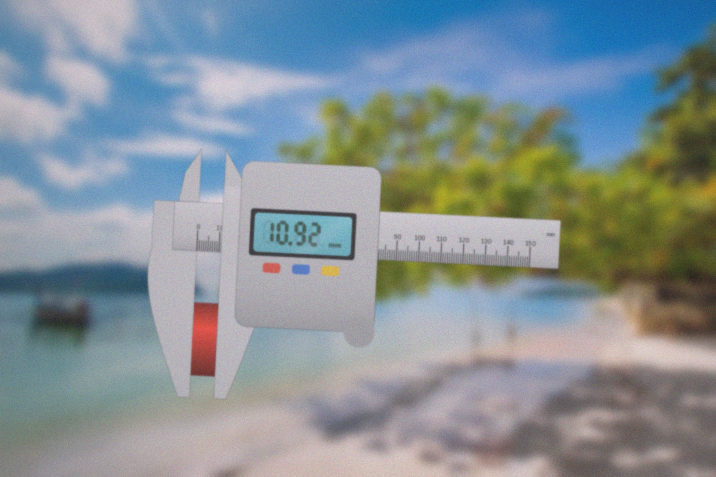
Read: 10.92mm
